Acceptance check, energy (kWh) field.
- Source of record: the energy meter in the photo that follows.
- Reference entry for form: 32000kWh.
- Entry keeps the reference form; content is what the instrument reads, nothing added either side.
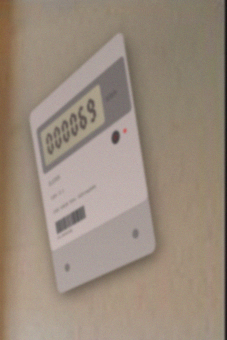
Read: 69kWh
